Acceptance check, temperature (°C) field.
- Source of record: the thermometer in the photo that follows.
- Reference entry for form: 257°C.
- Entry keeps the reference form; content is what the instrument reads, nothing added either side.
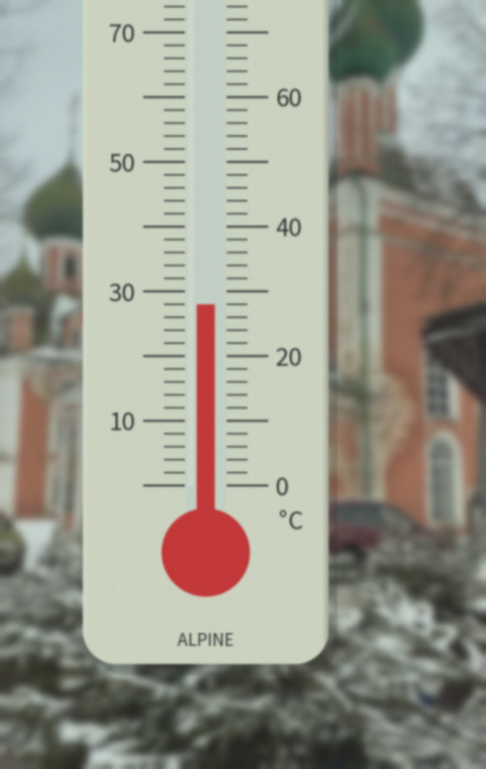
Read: 28°C
